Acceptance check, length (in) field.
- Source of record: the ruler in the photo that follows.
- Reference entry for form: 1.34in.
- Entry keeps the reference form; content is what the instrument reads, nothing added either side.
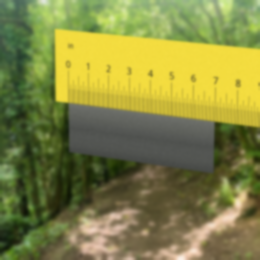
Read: 7in
